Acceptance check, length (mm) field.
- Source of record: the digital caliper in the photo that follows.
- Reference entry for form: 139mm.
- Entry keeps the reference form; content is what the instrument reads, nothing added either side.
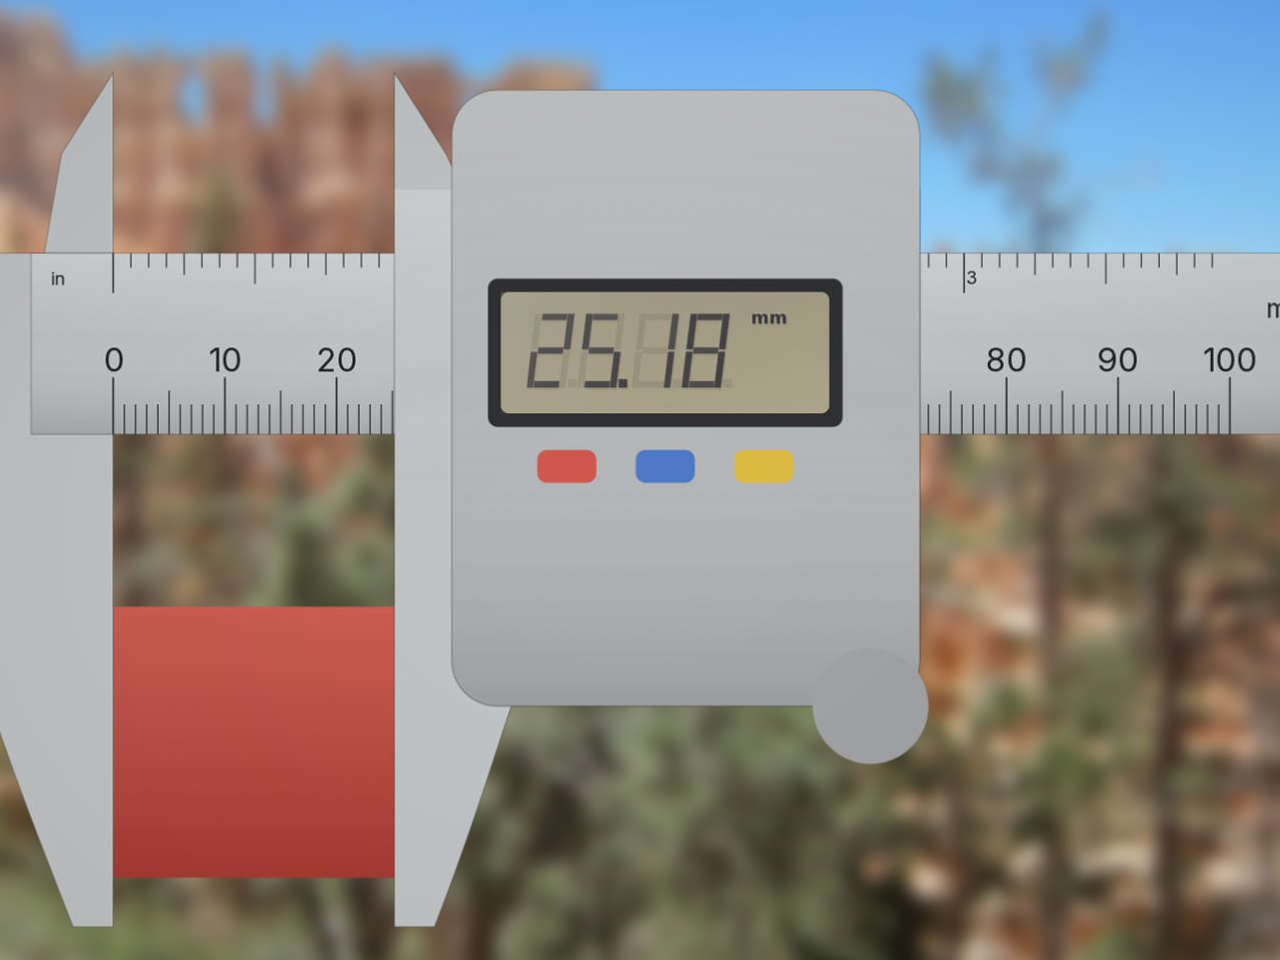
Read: 25.18mm
